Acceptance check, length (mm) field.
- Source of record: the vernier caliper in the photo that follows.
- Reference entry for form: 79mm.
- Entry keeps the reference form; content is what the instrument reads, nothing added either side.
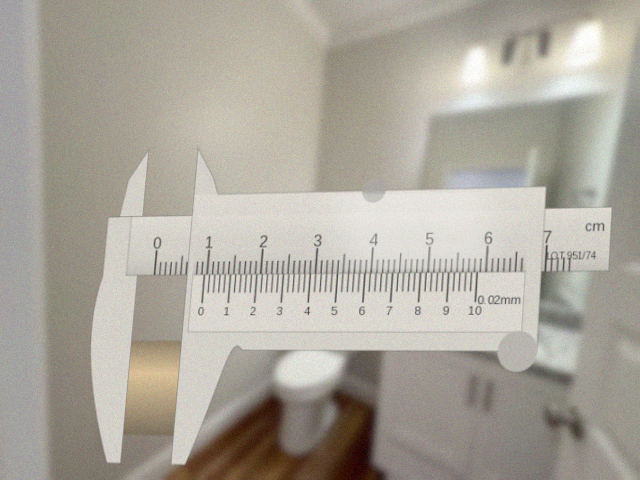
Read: 9.5mm
